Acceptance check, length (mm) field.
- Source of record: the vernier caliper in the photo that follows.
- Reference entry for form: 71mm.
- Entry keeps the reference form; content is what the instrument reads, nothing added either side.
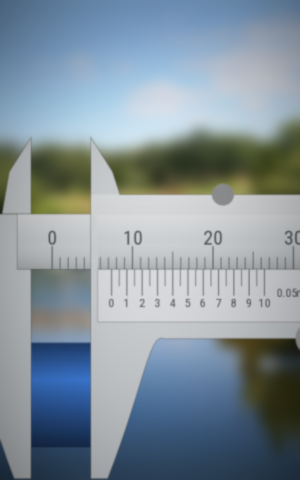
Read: 7.4mm
